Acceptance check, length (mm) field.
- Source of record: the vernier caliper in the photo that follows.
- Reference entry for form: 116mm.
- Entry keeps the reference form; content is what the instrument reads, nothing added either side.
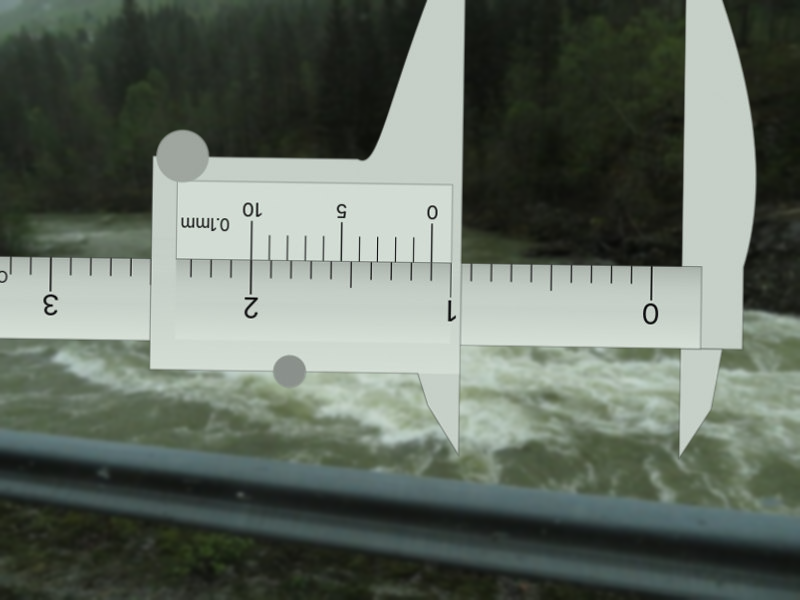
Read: 11.0mm
